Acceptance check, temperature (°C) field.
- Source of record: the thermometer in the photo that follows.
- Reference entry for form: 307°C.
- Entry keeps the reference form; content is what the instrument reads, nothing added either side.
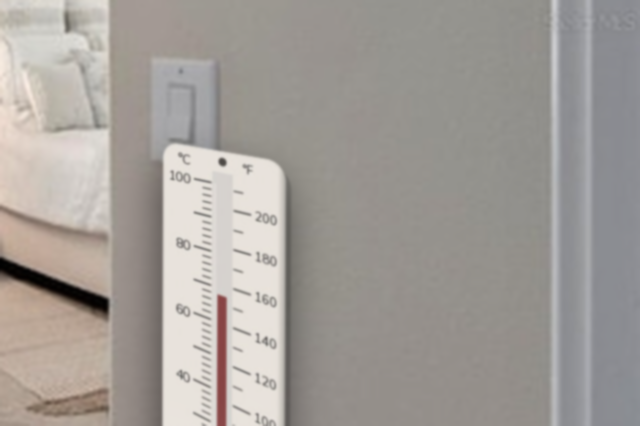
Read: 68°C
